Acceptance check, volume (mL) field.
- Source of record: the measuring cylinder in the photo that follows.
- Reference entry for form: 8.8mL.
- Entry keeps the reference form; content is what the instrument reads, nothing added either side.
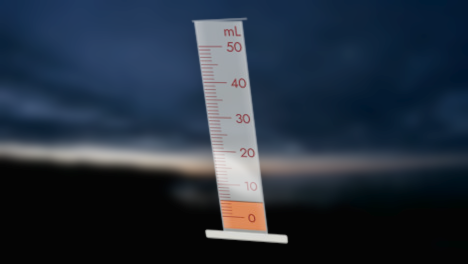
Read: 5mL
